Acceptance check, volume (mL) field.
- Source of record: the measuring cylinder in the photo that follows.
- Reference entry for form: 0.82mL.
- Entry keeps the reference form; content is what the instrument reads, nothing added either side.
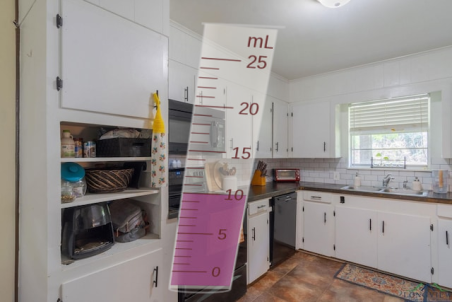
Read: 10mL
